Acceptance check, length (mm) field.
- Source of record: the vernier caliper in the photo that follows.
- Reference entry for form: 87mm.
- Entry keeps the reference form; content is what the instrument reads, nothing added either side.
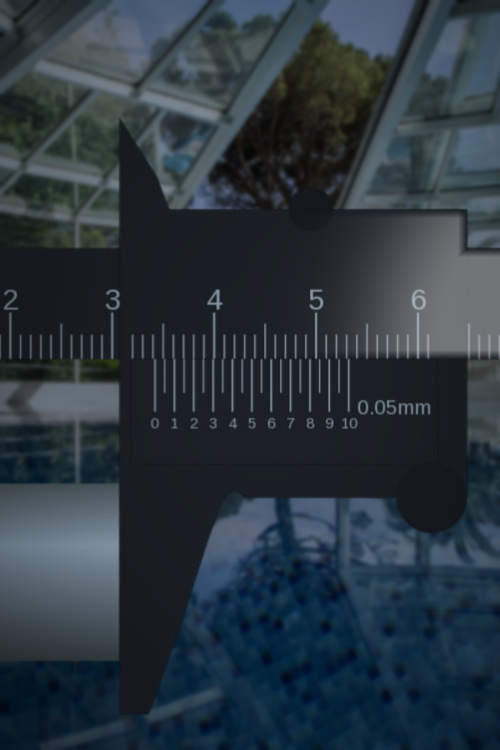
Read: 34.2mm
